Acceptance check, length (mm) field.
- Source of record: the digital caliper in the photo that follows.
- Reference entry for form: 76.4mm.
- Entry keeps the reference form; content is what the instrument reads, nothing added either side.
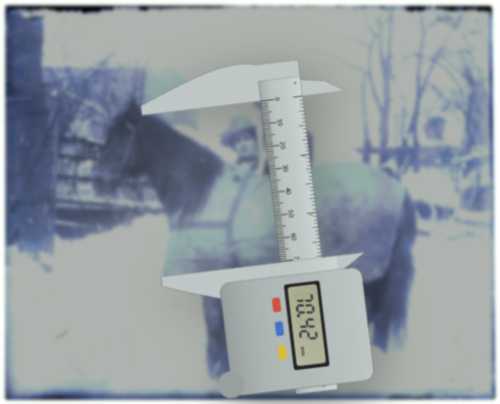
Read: 70.42mm
